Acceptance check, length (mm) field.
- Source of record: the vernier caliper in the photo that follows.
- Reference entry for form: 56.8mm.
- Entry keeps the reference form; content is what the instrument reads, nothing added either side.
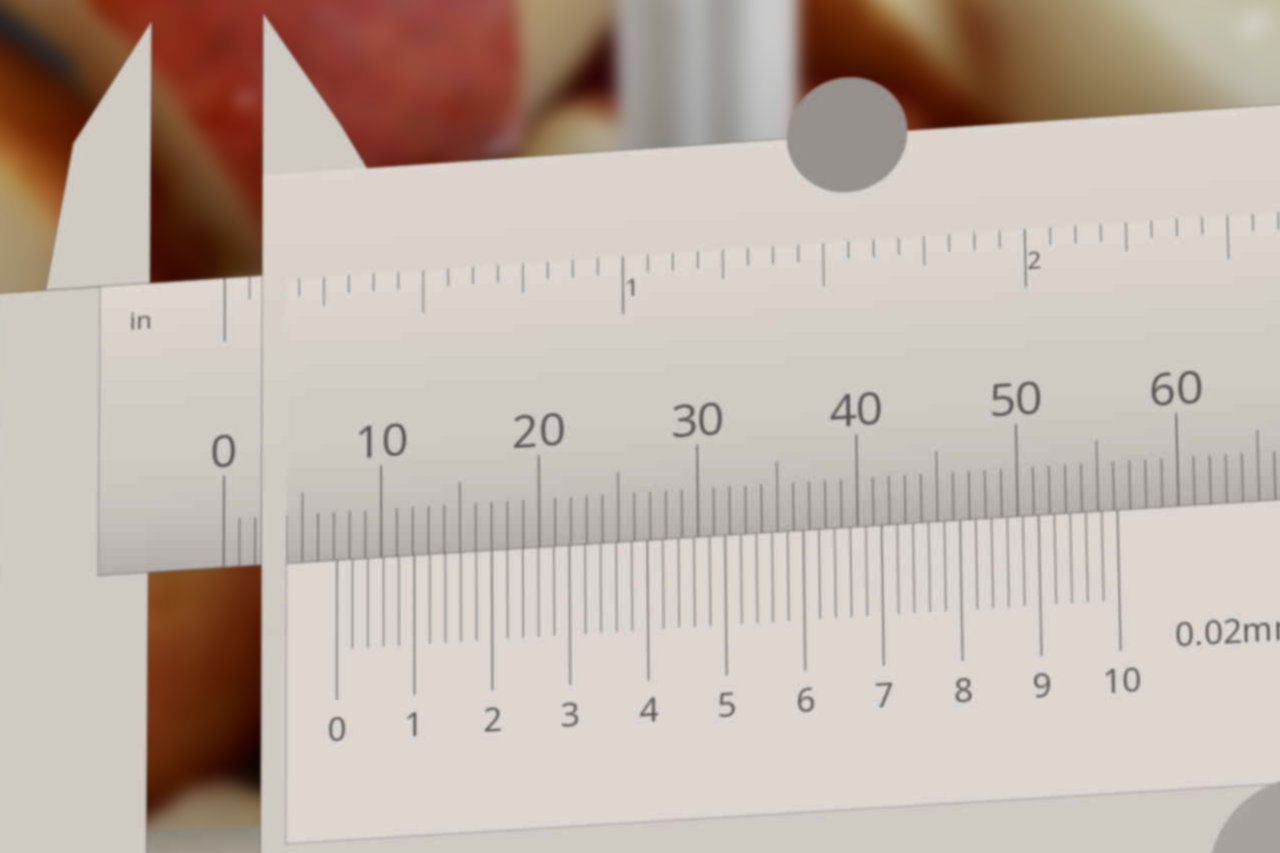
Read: 7.2mm
